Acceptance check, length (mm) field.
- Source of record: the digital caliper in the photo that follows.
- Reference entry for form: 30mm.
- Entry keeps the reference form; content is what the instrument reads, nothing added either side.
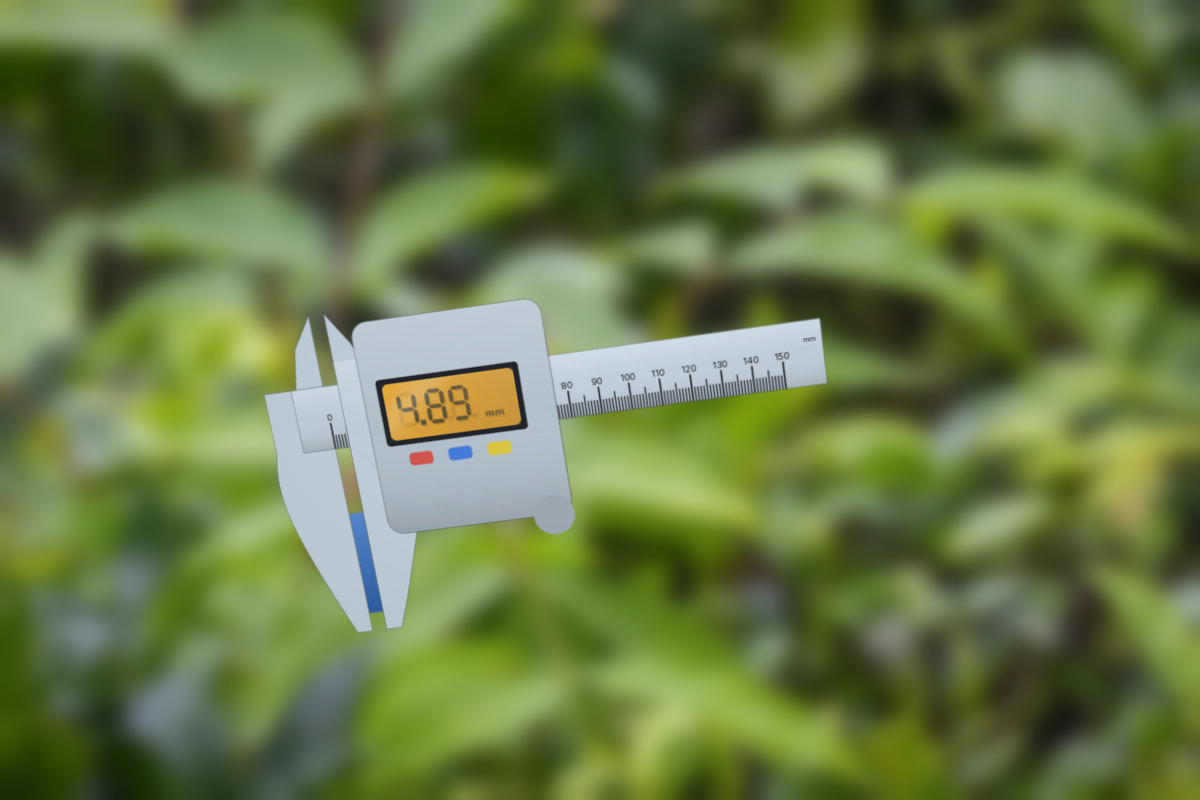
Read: 4.89mm
